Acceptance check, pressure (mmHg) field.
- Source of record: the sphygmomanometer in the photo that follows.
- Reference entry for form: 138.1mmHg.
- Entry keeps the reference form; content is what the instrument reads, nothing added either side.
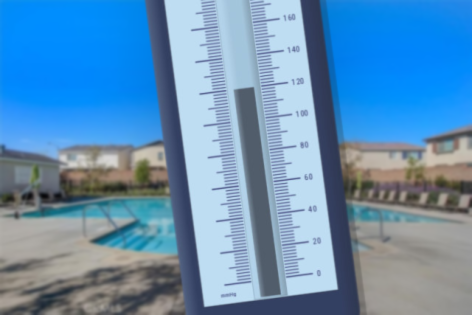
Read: 120mmHg
